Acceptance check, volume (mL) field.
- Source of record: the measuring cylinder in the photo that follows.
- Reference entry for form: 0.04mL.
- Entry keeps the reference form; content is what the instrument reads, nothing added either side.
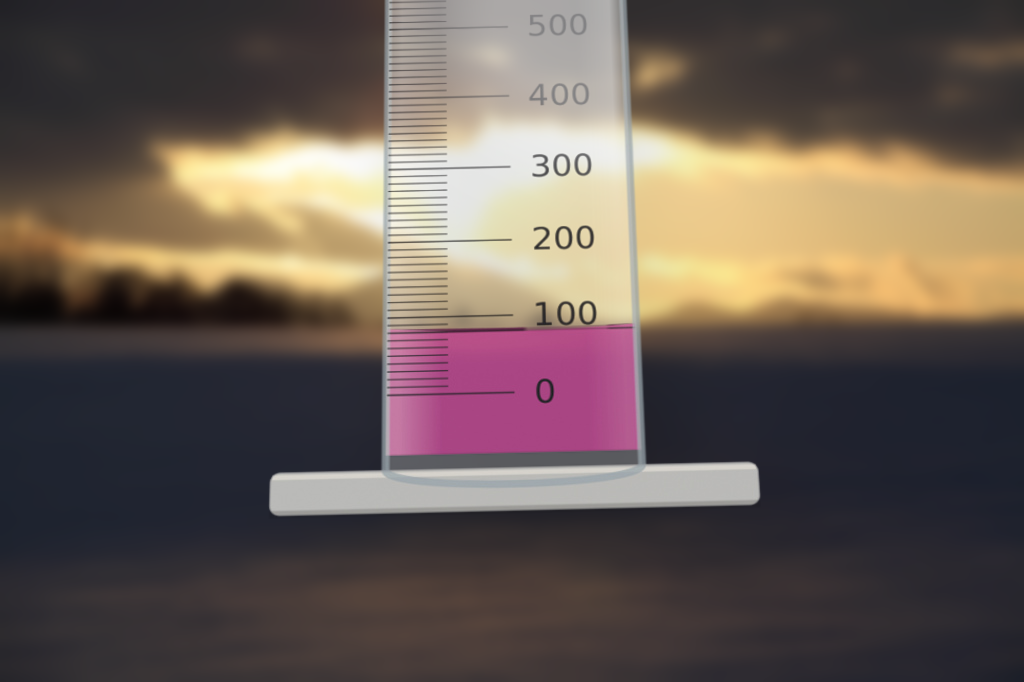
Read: 80mL
